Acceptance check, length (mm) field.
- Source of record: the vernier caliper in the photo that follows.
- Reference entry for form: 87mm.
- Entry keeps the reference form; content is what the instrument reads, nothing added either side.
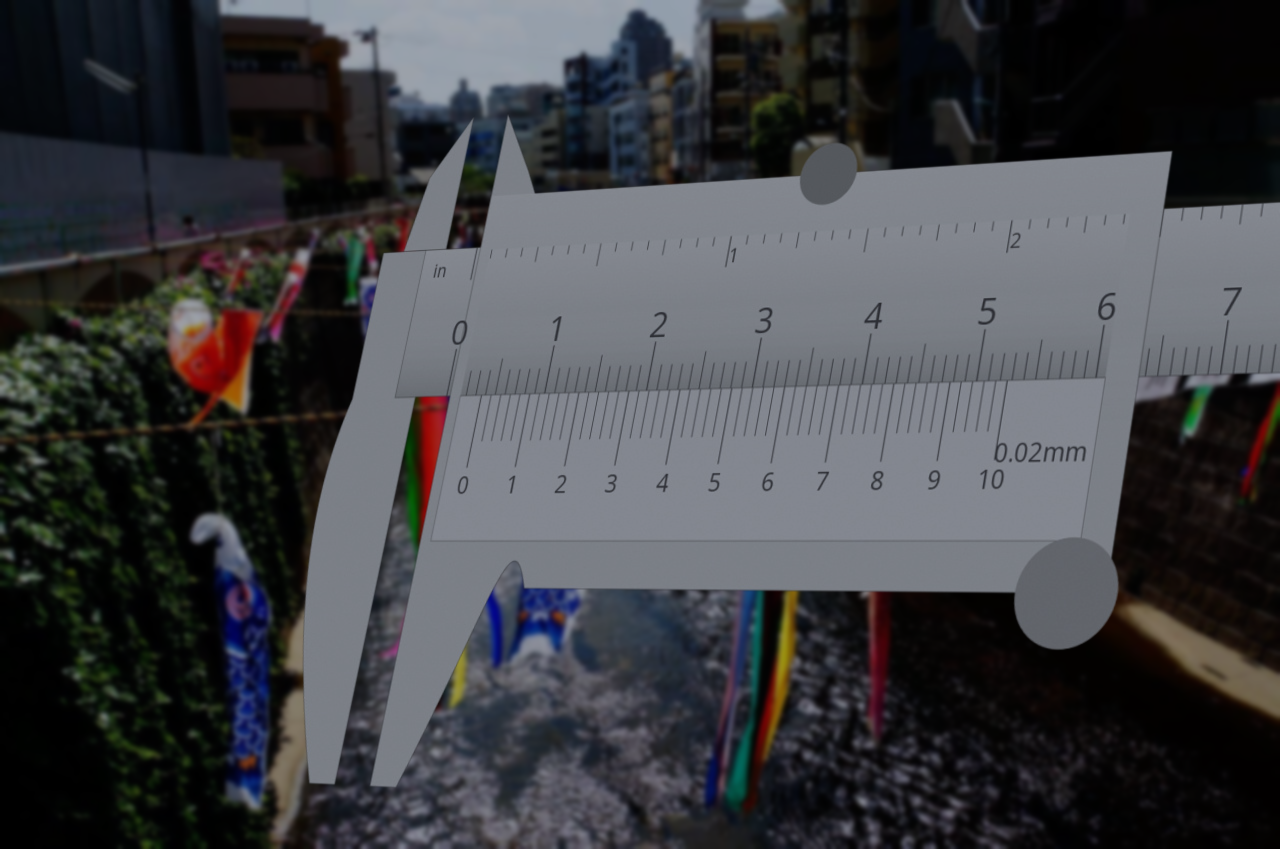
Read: 3.6mm
